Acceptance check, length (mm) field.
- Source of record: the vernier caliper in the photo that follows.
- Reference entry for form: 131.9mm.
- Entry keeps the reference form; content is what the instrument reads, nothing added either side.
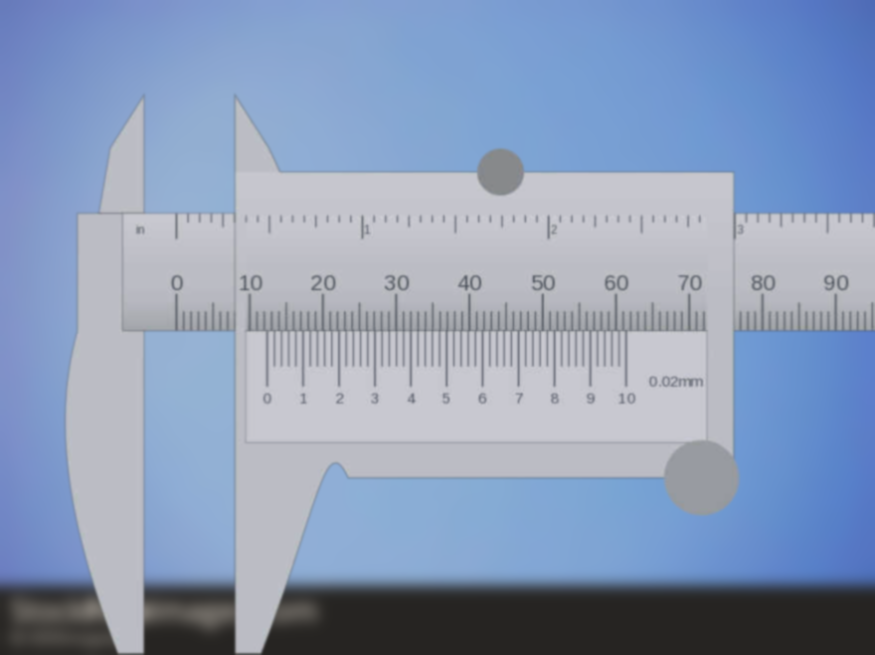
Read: 12.4mm
